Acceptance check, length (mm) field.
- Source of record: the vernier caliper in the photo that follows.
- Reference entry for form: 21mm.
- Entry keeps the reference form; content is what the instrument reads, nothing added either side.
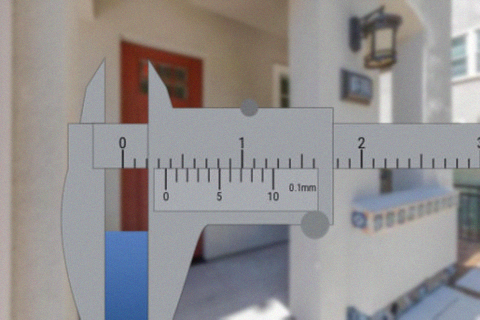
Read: 3.6mm
